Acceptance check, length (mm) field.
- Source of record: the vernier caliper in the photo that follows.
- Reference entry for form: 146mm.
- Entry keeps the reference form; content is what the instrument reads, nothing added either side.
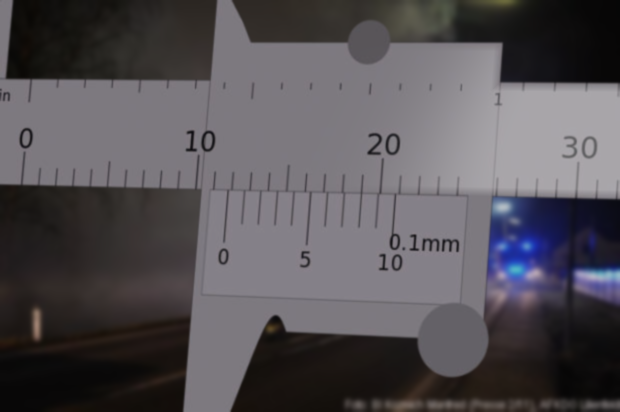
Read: 11.8mm
